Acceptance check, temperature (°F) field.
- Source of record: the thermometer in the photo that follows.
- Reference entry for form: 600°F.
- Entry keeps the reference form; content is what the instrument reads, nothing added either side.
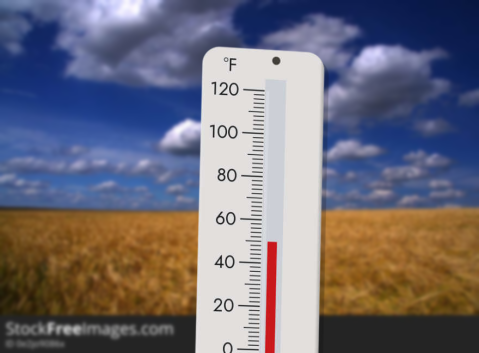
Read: 50°F
